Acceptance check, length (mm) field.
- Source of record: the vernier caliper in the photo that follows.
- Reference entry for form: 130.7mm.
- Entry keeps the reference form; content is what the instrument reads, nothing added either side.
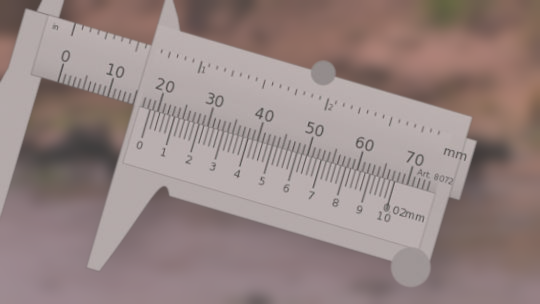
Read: 18.5mm
